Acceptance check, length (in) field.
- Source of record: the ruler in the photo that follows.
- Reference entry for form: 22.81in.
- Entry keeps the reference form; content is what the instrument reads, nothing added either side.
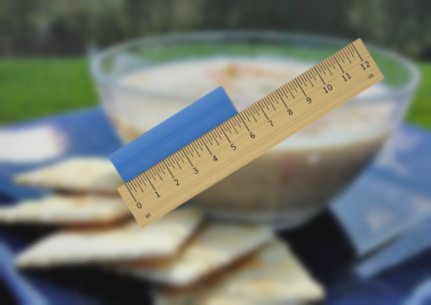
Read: 6in
